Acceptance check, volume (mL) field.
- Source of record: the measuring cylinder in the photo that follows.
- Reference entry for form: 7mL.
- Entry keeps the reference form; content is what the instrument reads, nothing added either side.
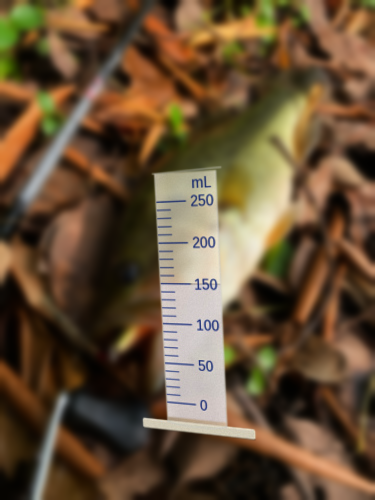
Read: 150mL
